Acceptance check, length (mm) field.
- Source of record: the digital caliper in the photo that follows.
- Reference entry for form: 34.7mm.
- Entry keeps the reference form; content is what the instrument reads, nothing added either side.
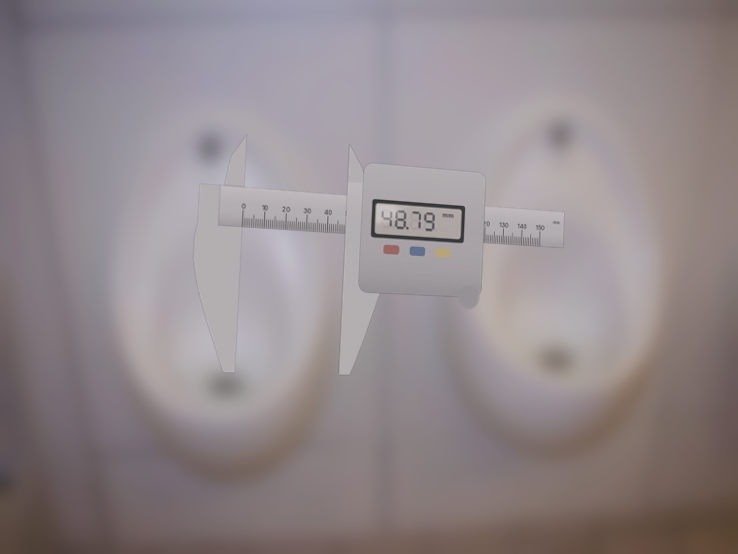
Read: 48.79mm
